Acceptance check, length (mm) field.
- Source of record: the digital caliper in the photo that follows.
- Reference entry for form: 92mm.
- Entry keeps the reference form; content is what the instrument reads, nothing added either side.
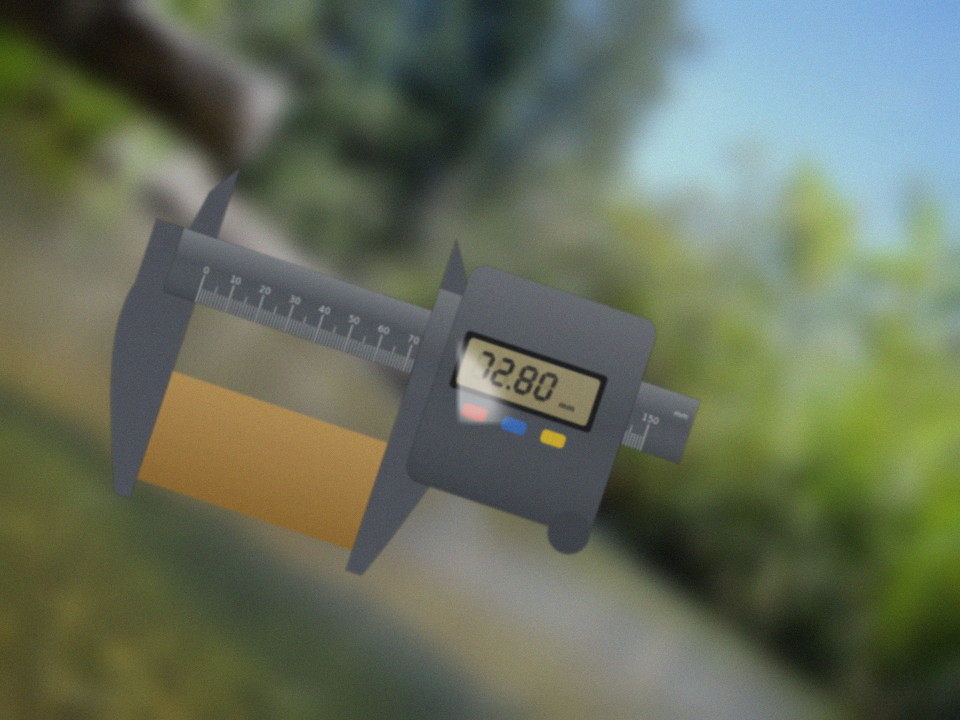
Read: 72.80mm
